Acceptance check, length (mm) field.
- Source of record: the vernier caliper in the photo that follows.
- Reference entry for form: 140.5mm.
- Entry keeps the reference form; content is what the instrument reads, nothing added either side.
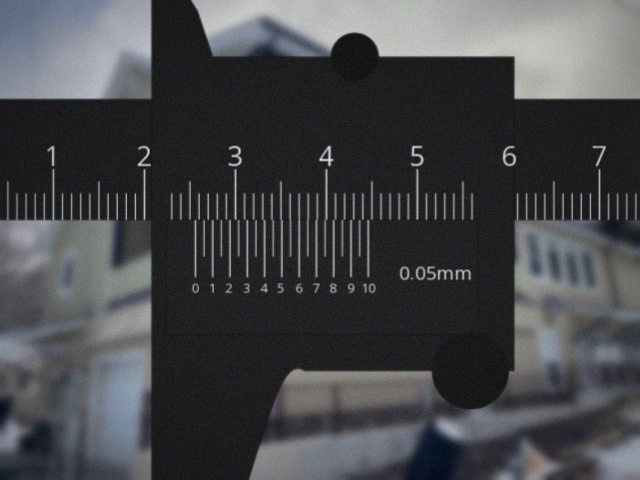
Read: 25.6mm
